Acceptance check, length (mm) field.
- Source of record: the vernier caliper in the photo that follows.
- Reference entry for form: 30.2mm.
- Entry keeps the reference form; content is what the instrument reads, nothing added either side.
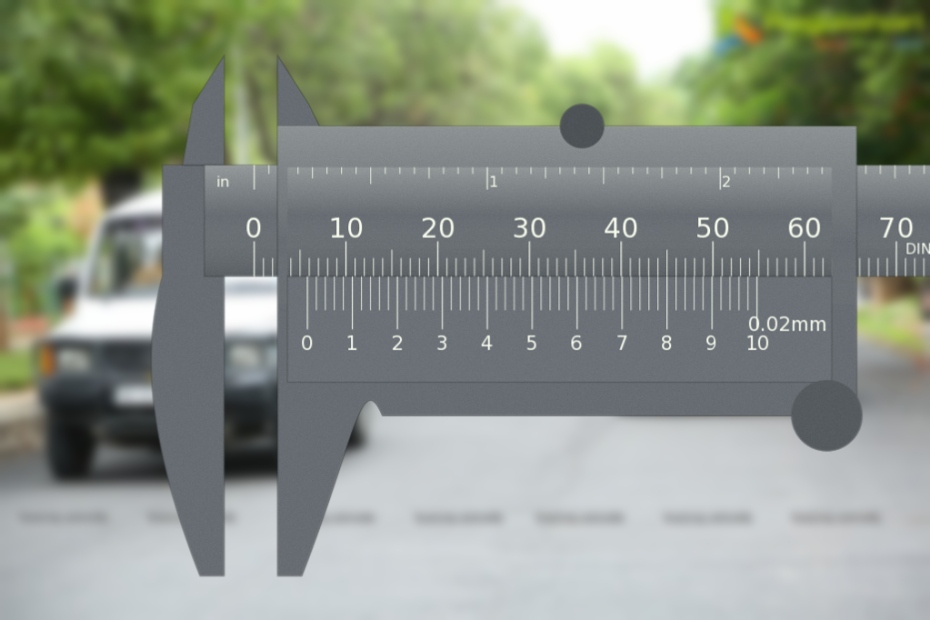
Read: 5.8mm
